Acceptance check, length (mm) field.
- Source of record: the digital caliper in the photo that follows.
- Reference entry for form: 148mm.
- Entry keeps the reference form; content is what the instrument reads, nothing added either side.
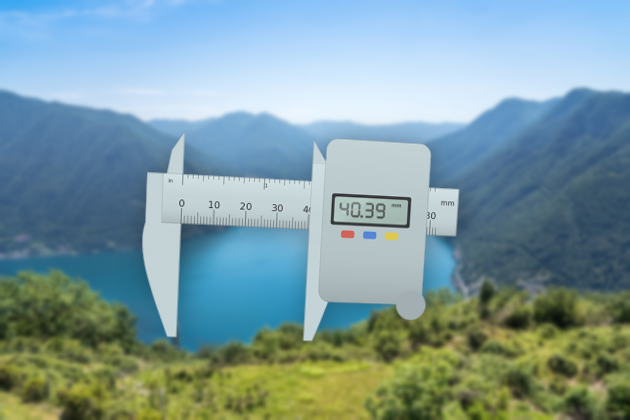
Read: 40.39mm
